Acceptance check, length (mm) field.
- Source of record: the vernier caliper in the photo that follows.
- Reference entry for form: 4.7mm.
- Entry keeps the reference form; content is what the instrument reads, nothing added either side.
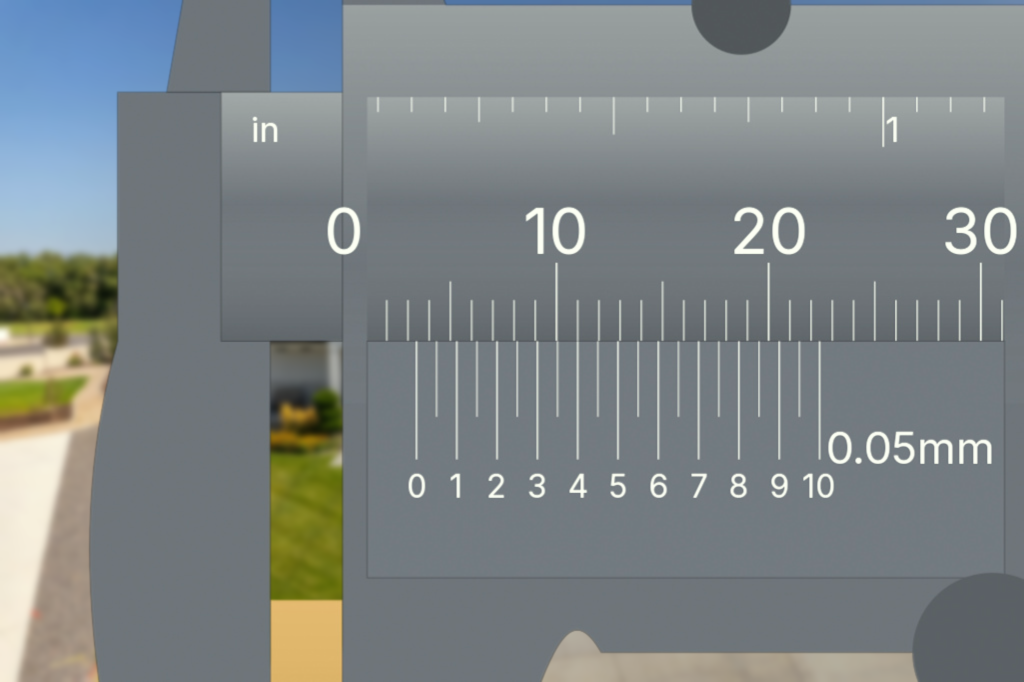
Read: 3.4mm
